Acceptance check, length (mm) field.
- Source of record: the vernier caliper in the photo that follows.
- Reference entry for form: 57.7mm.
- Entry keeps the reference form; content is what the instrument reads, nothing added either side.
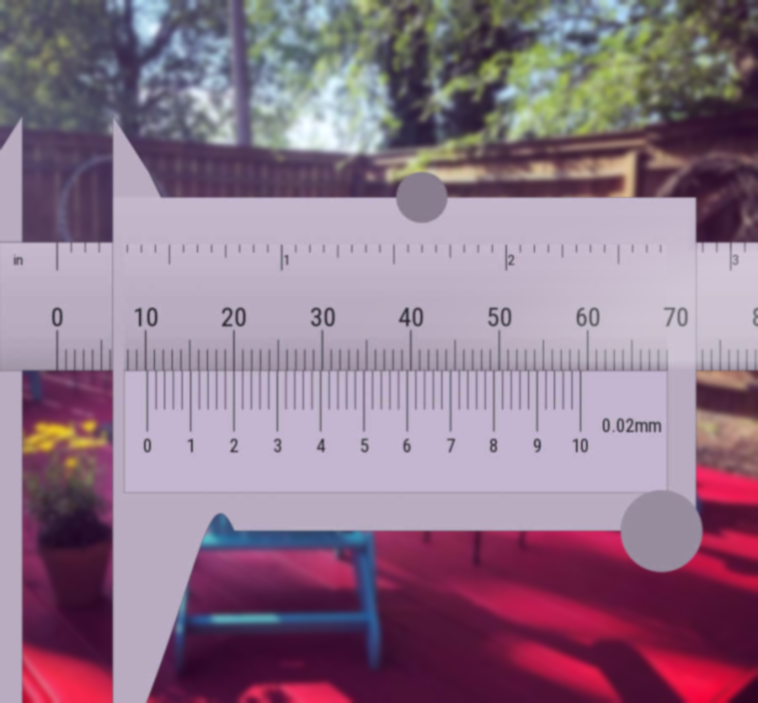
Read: 10.2mm
